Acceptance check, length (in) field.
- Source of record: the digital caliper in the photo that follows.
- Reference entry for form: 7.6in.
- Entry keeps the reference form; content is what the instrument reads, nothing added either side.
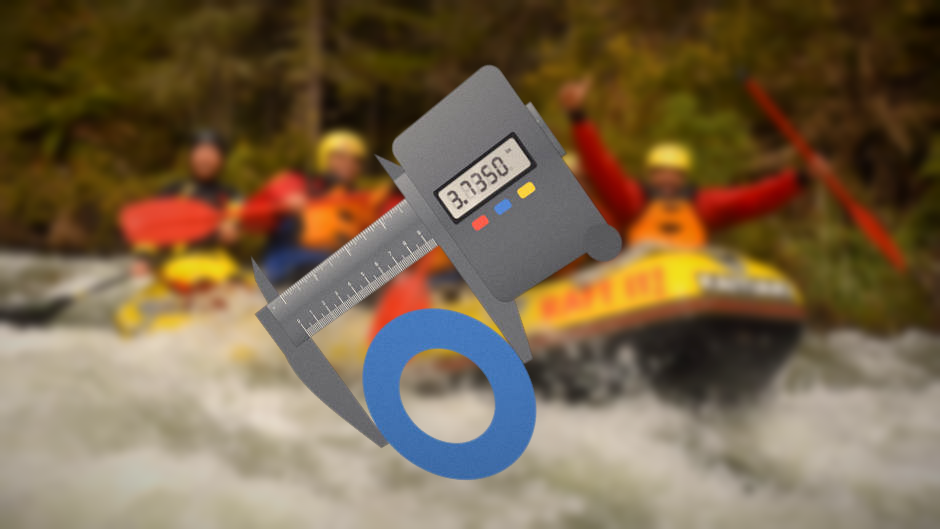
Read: 3.7350in
